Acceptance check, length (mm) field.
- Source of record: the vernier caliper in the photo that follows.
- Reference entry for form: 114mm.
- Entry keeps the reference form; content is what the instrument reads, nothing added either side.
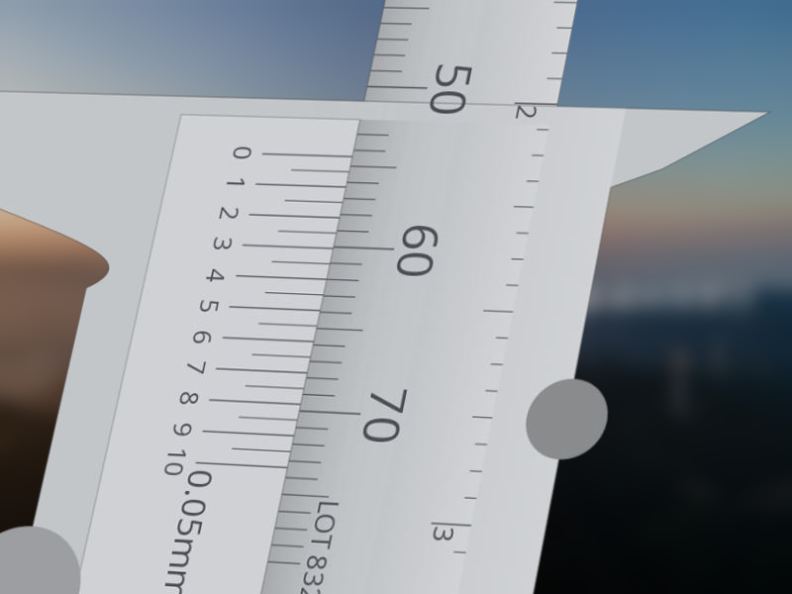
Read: 54.4mm
